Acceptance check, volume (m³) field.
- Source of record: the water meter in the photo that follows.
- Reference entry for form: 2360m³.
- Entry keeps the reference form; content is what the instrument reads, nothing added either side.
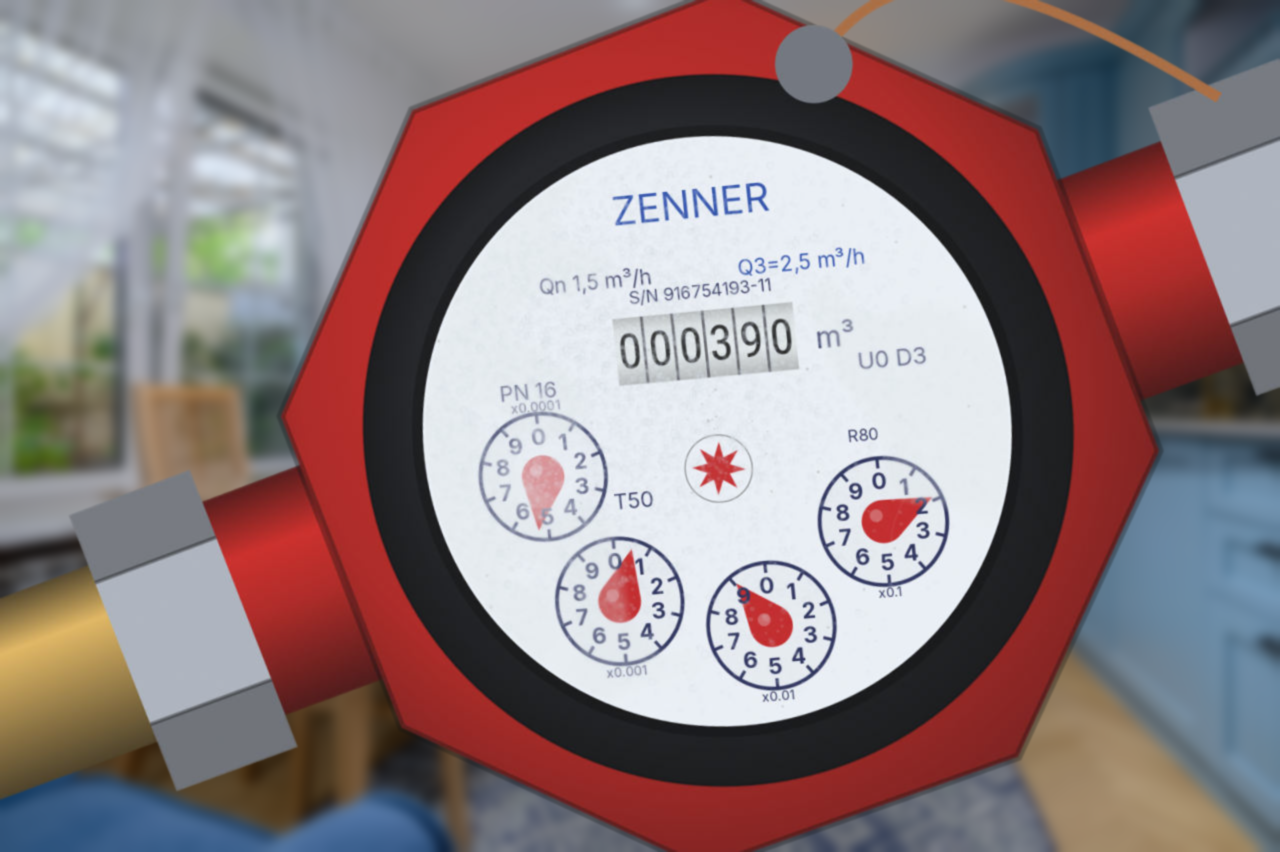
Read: 390.1905m³
